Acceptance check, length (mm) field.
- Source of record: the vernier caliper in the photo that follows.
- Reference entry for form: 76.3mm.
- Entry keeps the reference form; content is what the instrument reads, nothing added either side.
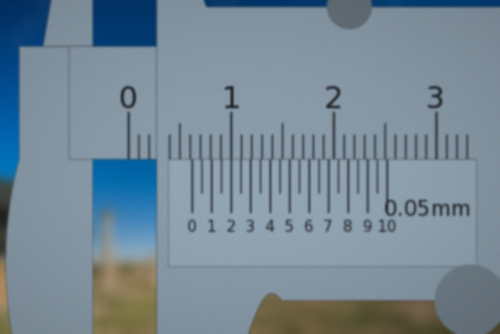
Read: 6.2mm
